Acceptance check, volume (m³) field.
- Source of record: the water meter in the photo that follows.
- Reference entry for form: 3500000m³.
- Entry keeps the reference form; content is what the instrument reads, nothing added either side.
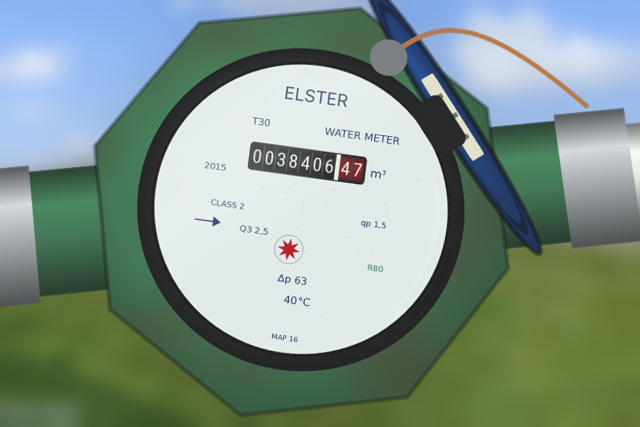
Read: 38406.47m³
